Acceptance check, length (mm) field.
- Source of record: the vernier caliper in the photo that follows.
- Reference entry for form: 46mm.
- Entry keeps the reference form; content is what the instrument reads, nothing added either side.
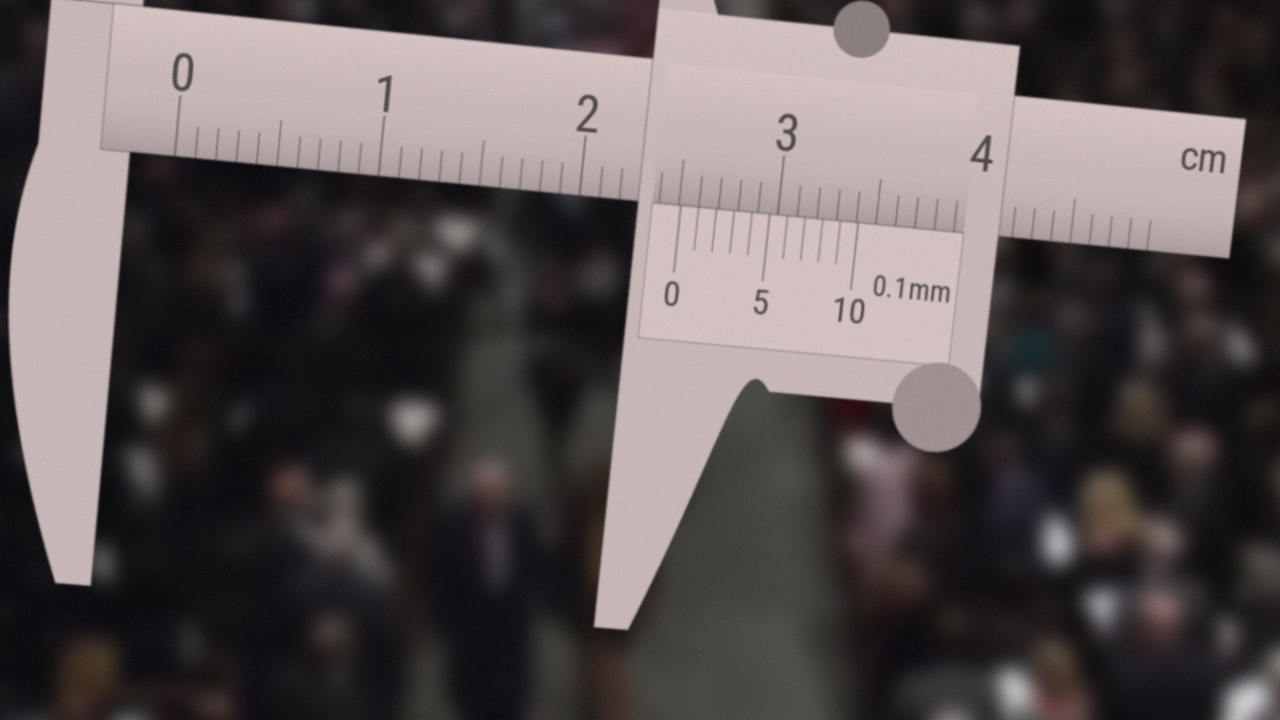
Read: 25.1mm
